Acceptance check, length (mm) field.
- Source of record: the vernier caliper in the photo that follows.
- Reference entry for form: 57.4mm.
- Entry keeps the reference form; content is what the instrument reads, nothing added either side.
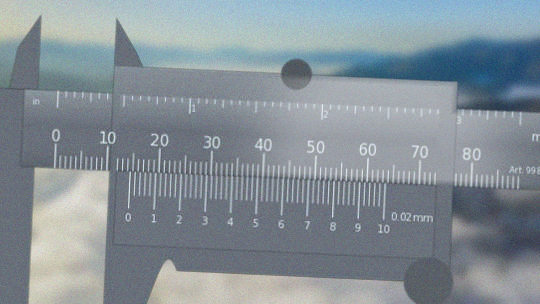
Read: 14.5mm
